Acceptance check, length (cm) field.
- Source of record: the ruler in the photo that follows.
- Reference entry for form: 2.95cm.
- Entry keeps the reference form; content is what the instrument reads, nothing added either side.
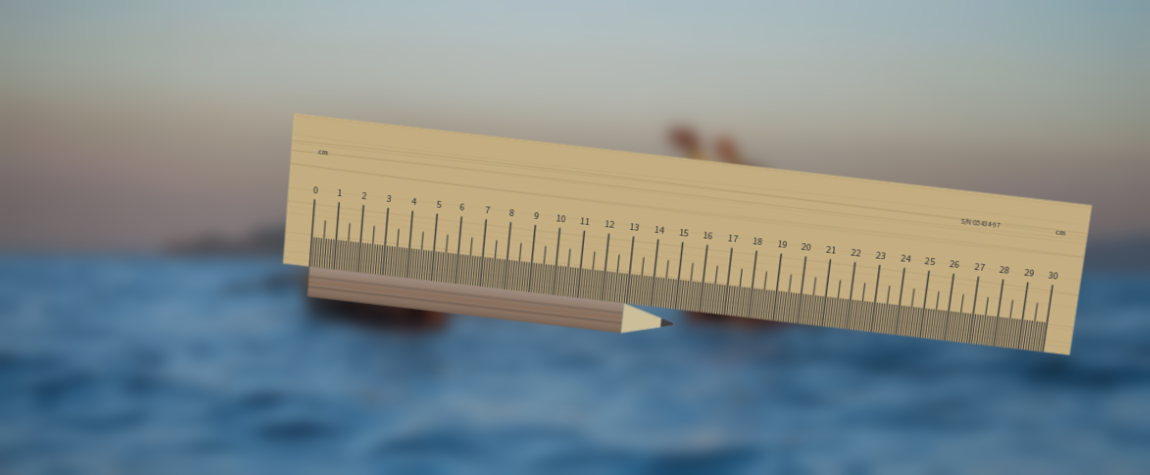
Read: 15cm
